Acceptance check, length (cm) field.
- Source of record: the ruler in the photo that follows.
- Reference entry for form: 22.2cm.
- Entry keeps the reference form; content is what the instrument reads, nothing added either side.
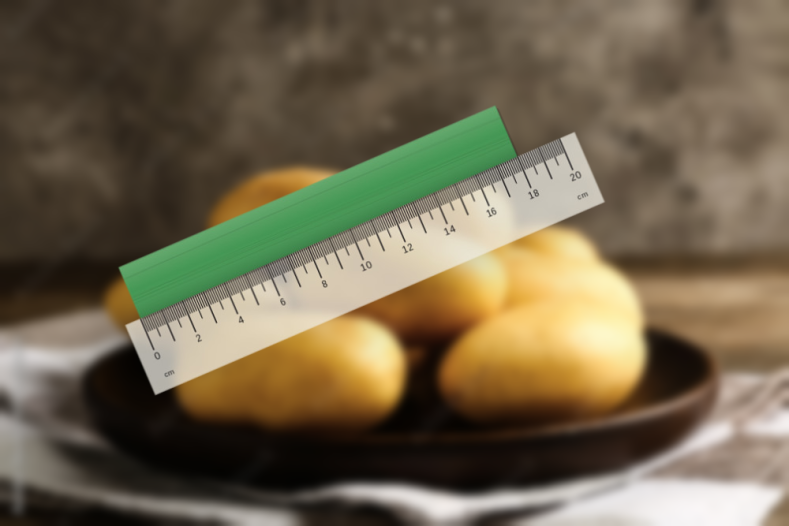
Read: 18cm
